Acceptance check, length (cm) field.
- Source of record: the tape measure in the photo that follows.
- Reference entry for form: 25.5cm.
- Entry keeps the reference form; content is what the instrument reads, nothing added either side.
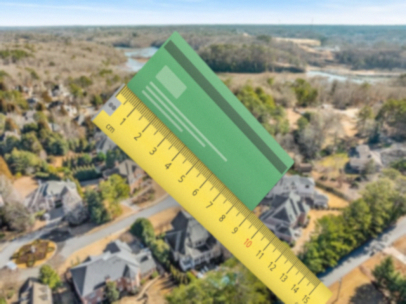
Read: 9cm
